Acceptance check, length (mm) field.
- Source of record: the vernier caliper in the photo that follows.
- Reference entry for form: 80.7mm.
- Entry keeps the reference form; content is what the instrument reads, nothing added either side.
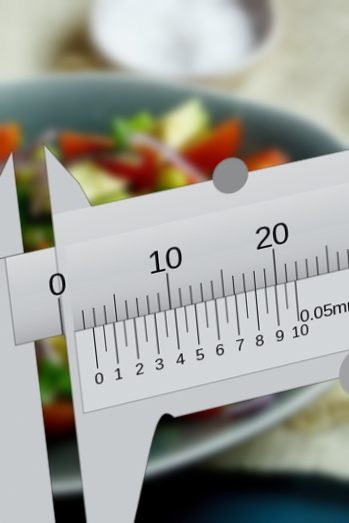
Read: 2.8mm
